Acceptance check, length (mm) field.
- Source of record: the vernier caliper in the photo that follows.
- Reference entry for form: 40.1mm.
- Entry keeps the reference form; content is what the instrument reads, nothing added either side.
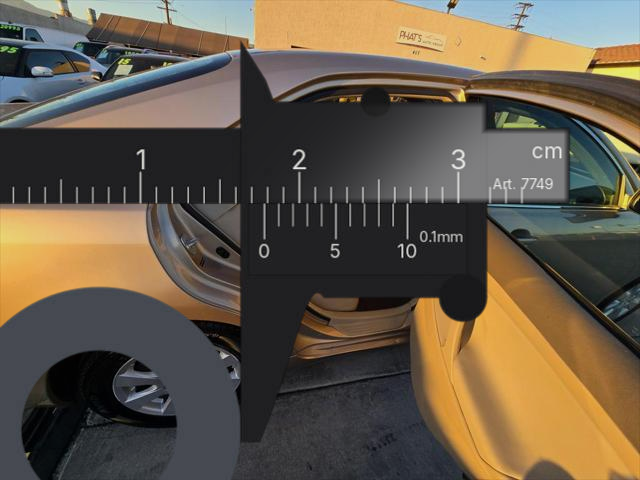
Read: 17.8mm
